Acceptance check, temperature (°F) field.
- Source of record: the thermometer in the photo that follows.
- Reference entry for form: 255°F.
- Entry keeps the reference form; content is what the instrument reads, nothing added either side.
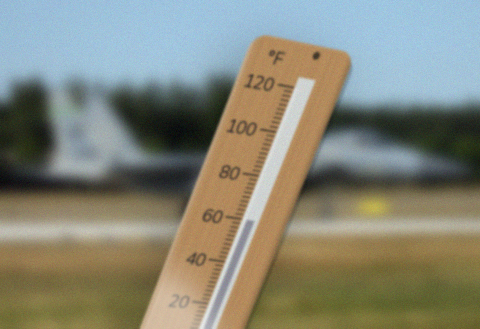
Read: 60°F
